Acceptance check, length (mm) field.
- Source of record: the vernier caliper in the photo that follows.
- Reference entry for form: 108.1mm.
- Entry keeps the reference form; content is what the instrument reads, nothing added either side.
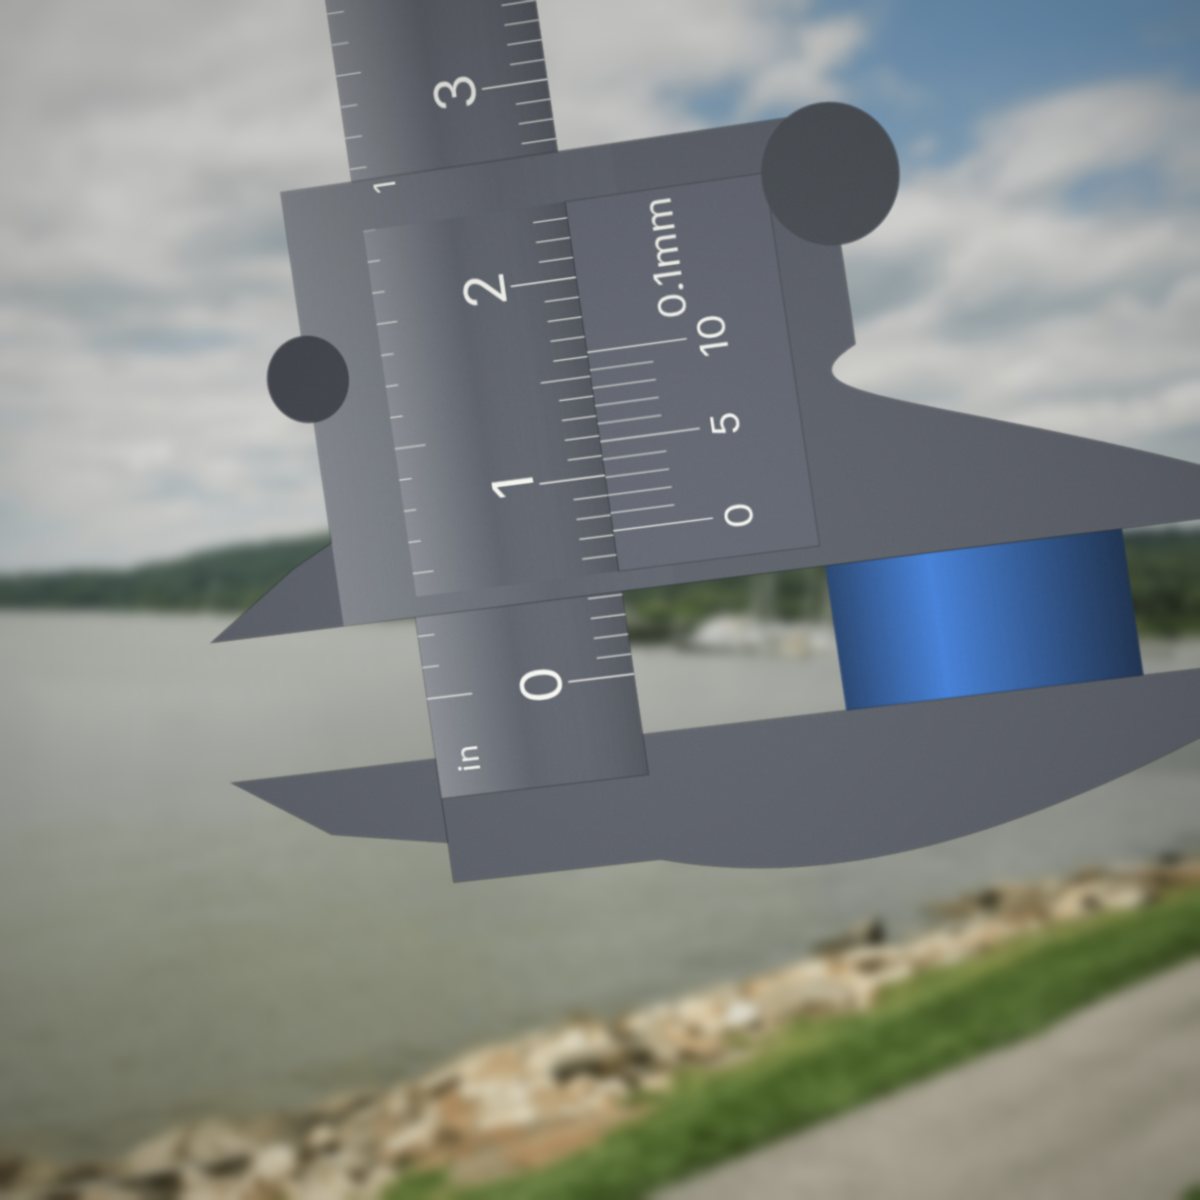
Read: 7.2mm
